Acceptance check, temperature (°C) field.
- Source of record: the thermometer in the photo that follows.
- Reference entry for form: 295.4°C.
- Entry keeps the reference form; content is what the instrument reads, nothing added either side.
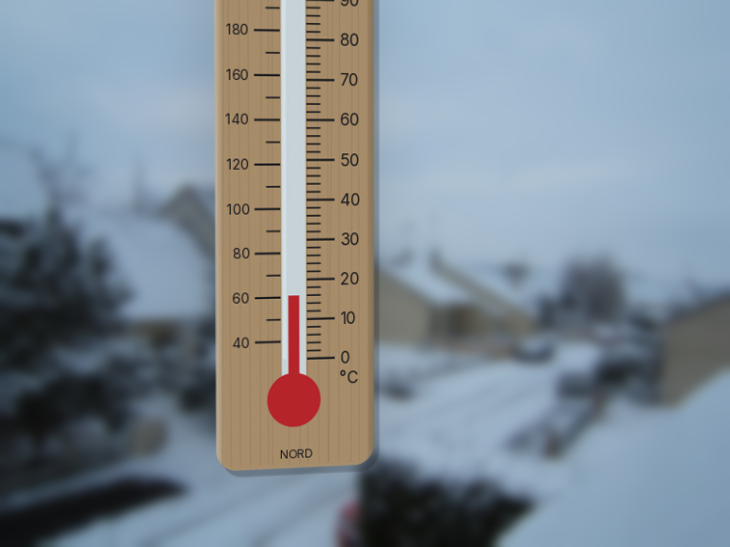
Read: 16°C
